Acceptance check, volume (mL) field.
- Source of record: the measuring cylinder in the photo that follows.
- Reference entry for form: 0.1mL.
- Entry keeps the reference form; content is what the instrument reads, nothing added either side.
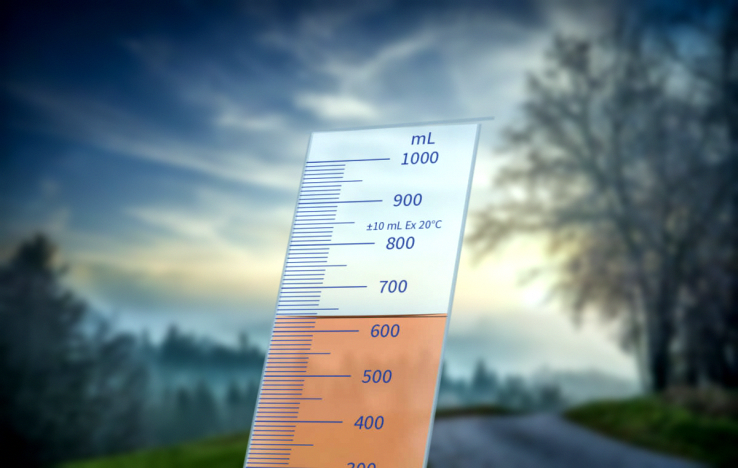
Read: 630mL
